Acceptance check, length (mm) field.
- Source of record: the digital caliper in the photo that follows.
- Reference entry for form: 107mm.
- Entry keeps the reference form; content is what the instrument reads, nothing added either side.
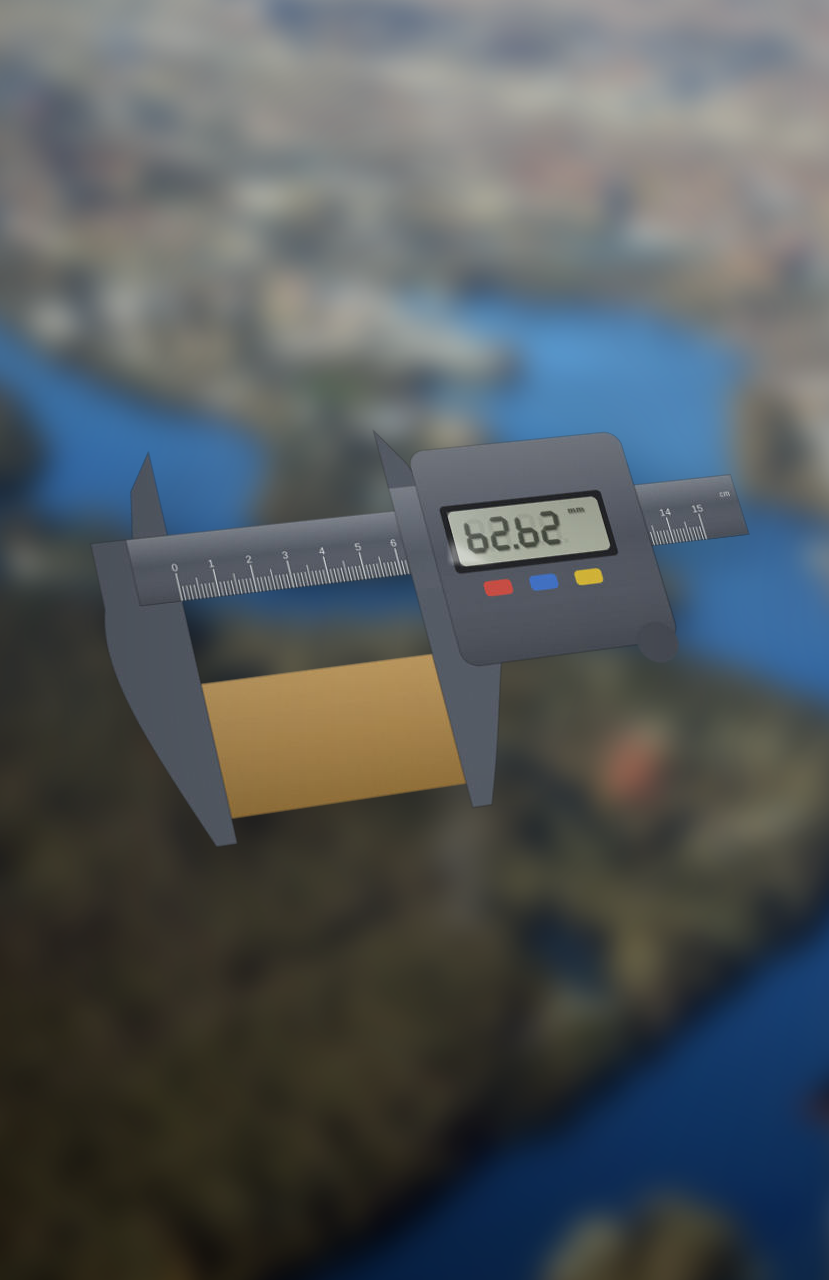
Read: 62.62mm
